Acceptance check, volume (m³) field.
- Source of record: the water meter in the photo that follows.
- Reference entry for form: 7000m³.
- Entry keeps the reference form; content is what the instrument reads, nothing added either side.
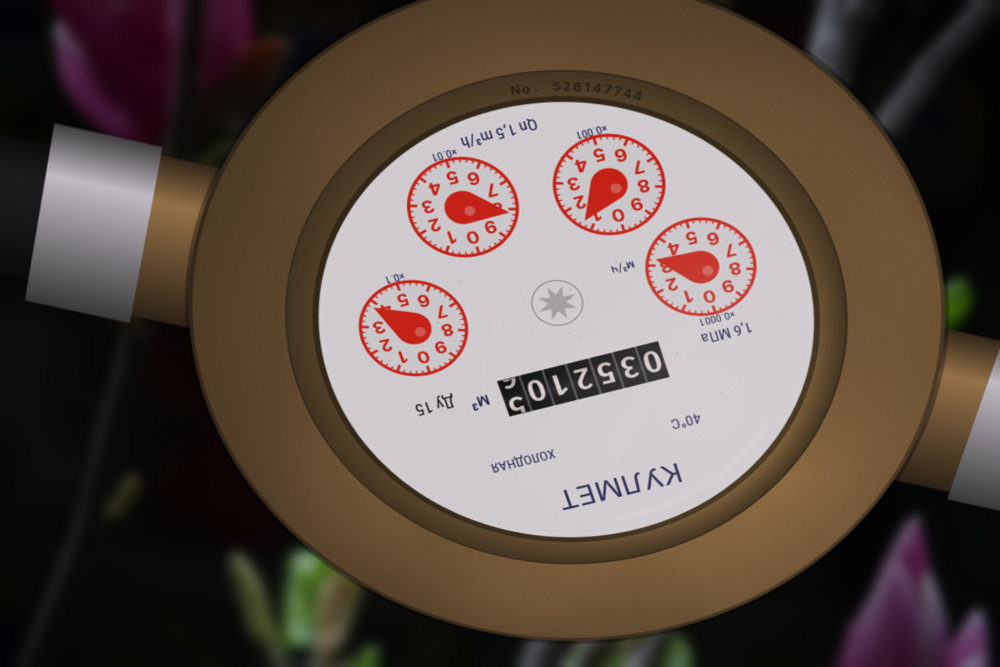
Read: 352105.3813m³
